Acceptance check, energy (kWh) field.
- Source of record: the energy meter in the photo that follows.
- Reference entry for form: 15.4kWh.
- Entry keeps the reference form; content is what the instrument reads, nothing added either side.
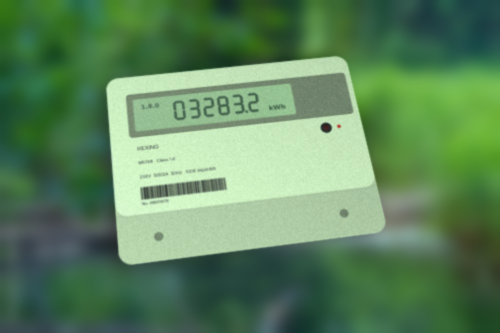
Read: 3283.2kWh
